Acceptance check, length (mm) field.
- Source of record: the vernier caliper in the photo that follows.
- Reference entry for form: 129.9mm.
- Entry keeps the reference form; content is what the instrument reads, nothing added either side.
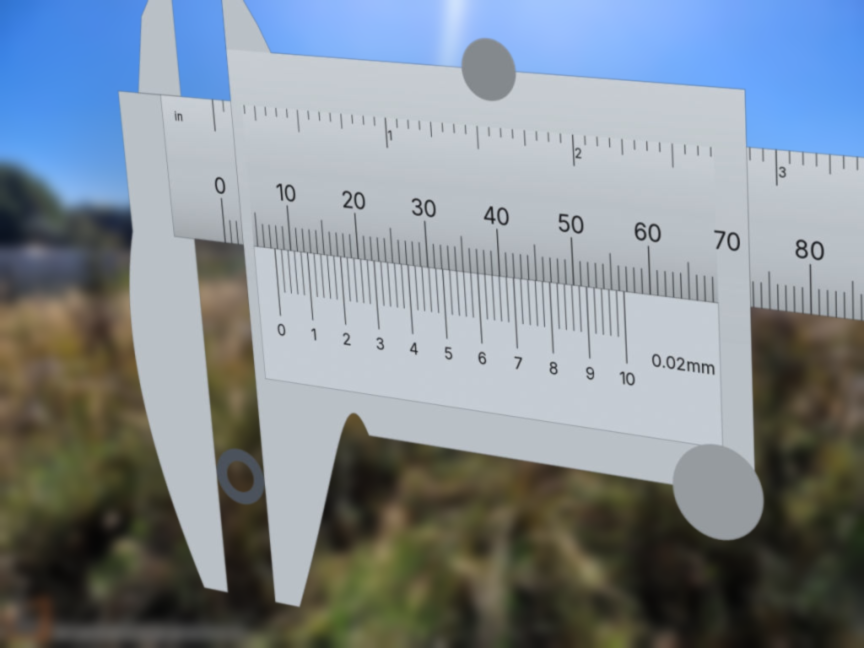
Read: 7.6mm
